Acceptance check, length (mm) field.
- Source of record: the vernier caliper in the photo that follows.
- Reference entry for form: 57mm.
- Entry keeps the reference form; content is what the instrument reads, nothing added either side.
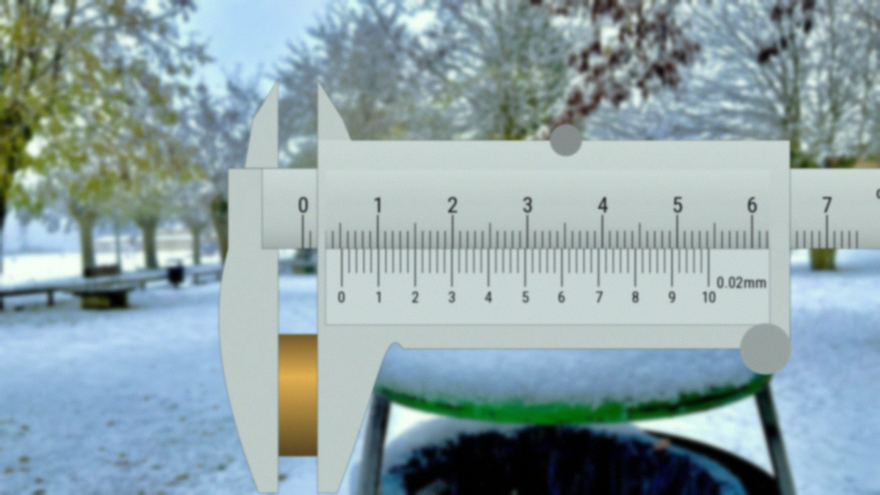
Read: 5.2mm
